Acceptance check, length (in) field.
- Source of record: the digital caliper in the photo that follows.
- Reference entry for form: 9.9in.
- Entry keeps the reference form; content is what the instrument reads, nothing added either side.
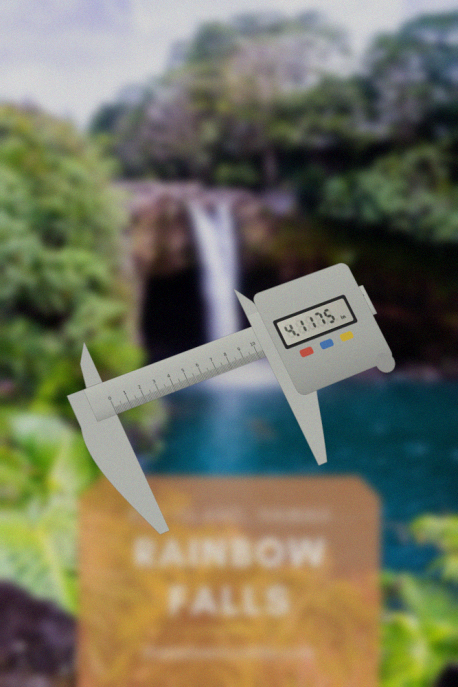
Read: 4.1175in
